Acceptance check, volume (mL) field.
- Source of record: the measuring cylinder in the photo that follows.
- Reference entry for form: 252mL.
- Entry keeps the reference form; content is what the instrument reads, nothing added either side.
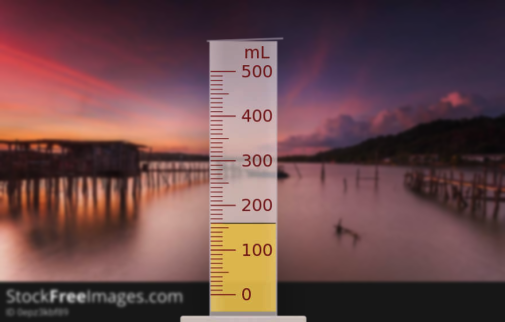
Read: 160mL
